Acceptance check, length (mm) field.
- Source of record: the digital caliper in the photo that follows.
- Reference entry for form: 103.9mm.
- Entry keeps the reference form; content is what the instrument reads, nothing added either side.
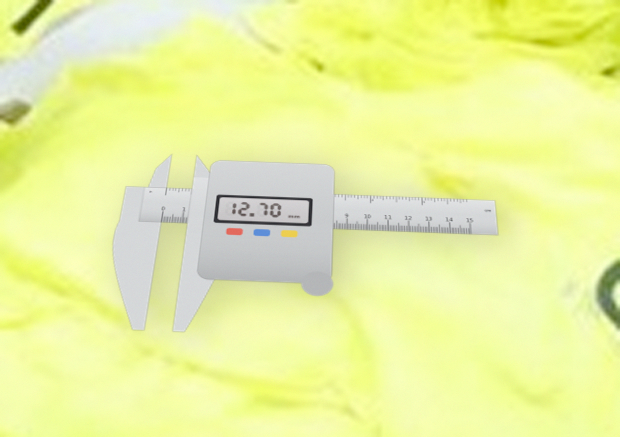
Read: 12.70mm
